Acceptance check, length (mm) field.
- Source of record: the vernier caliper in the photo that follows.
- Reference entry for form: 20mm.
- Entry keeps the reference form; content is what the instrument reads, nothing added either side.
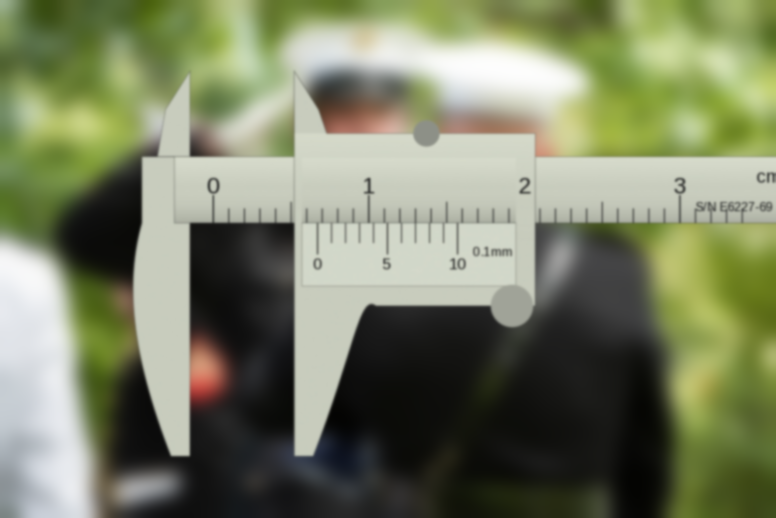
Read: 6.7mm
